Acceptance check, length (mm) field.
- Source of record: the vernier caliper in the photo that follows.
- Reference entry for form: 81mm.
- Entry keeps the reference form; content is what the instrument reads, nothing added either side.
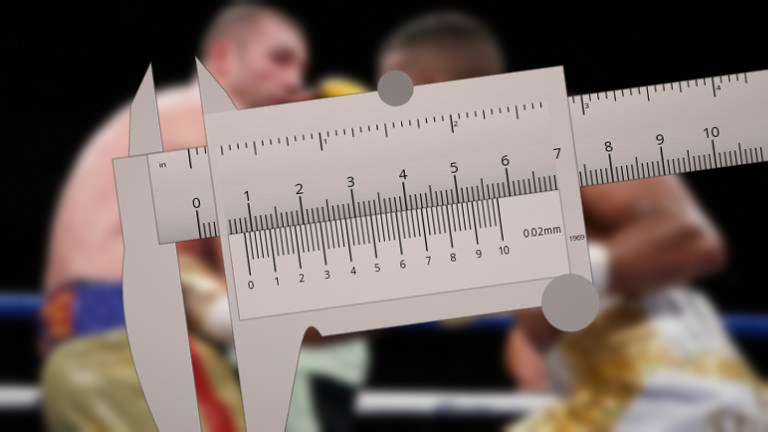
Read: 8.5mm
